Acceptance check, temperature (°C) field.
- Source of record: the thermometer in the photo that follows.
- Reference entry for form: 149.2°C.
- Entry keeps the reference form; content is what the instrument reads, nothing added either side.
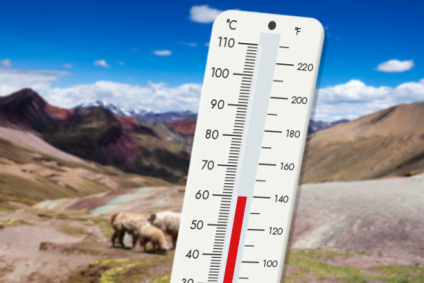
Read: 60°C
